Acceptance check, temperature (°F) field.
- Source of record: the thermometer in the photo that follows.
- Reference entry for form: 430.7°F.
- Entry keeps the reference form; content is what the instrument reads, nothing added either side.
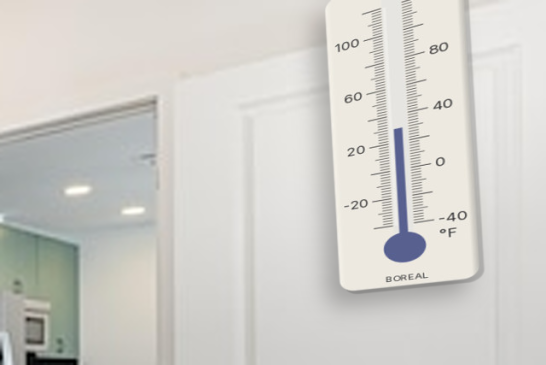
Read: 30°F
